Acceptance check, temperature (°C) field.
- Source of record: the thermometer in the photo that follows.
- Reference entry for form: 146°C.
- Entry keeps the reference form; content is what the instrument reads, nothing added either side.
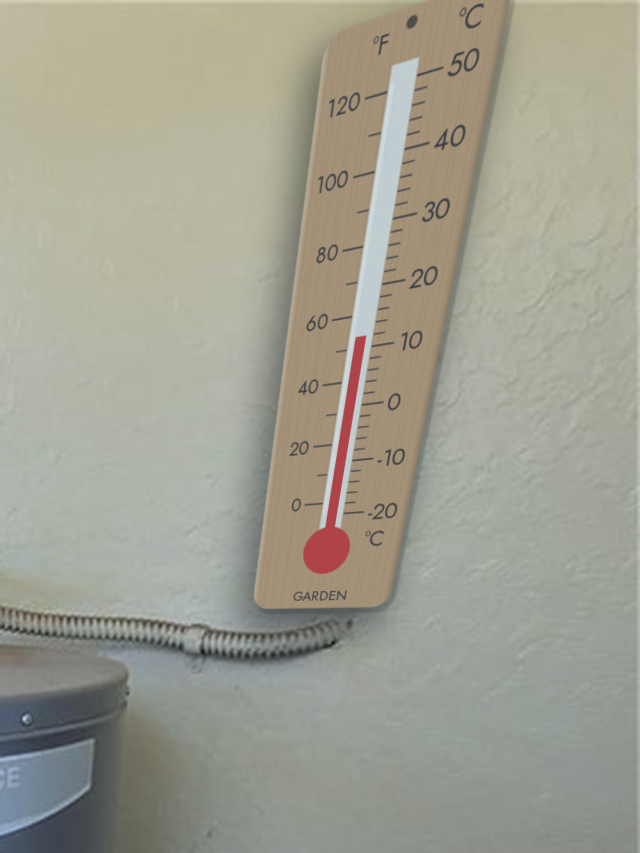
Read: 12°C
